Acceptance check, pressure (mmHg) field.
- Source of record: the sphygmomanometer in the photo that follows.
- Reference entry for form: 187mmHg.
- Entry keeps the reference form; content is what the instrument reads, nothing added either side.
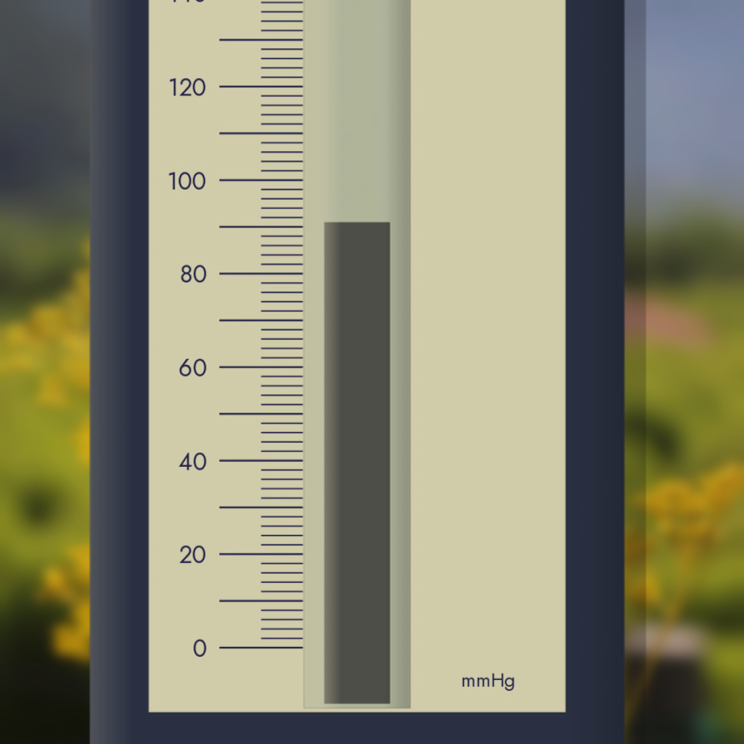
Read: 91mmHg
